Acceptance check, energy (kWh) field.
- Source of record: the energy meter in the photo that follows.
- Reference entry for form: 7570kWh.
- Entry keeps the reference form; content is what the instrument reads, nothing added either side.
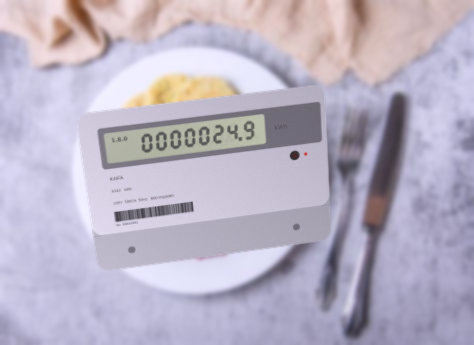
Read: 24.9kWh
